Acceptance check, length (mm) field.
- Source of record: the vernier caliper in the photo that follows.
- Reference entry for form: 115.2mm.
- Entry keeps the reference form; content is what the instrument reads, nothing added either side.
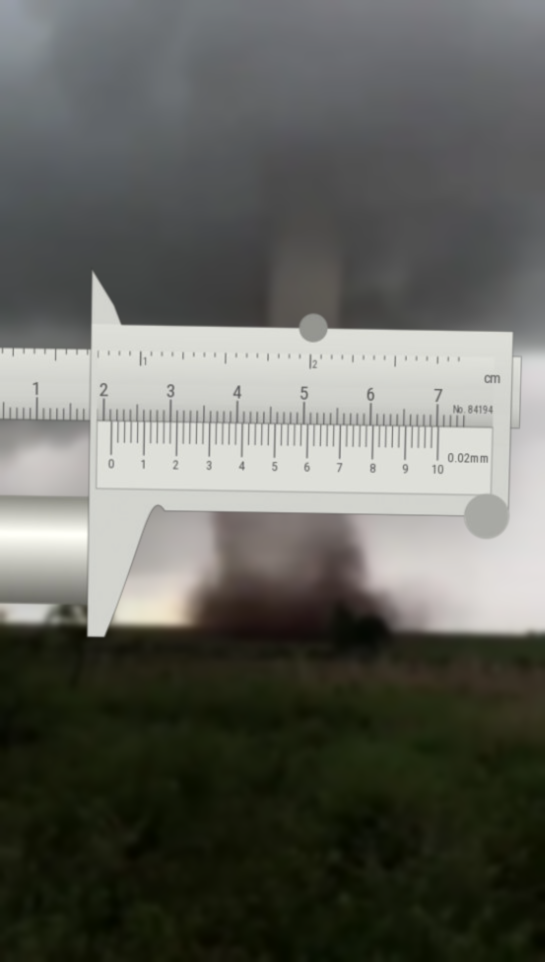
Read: 21.2mm
